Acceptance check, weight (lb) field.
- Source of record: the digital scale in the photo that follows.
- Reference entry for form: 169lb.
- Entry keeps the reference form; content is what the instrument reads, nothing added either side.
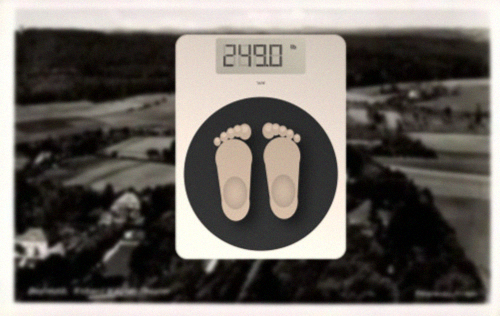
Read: 249.0lb
